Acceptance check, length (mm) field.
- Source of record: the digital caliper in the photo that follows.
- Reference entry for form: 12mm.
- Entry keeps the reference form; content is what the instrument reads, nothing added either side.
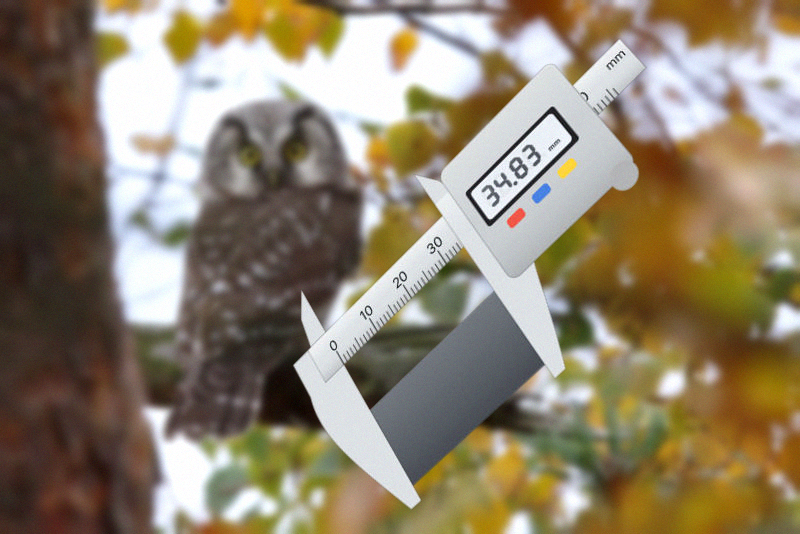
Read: 34.83mm
